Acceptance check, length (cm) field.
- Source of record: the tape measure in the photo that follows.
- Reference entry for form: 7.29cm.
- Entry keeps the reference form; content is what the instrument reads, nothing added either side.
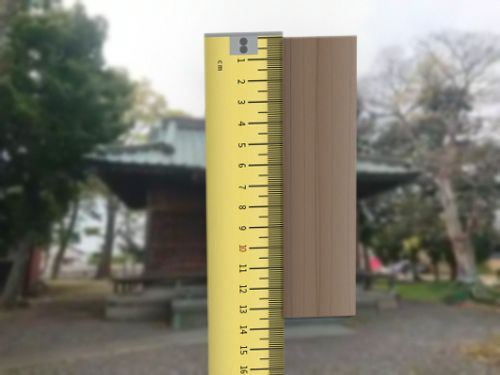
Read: 13.5cm
